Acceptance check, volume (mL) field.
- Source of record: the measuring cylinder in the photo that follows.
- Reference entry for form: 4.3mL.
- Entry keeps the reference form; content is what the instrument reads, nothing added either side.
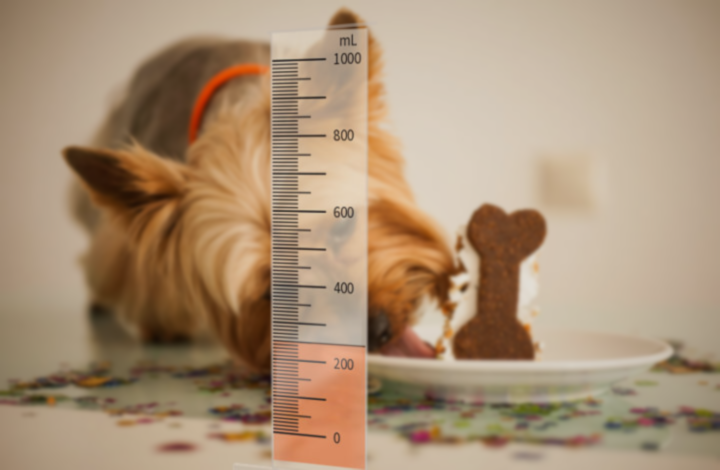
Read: 250mL
